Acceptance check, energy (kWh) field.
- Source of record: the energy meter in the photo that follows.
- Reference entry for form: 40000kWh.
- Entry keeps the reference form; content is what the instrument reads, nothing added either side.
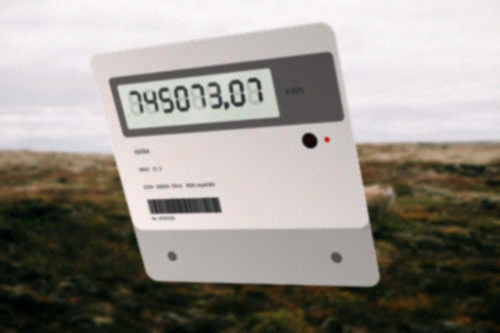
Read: 745073.07kWh
